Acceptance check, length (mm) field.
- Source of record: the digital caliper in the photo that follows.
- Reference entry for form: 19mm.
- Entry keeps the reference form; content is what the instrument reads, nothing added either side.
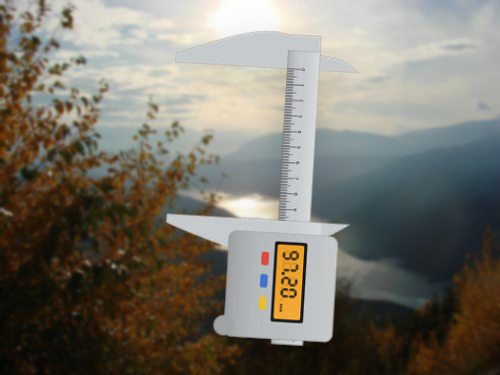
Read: 97.20mm
